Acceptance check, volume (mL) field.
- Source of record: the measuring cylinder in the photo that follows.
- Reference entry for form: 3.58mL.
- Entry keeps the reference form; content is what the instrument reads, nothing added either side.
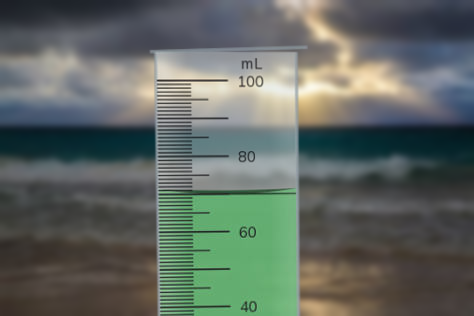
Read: 70mL
